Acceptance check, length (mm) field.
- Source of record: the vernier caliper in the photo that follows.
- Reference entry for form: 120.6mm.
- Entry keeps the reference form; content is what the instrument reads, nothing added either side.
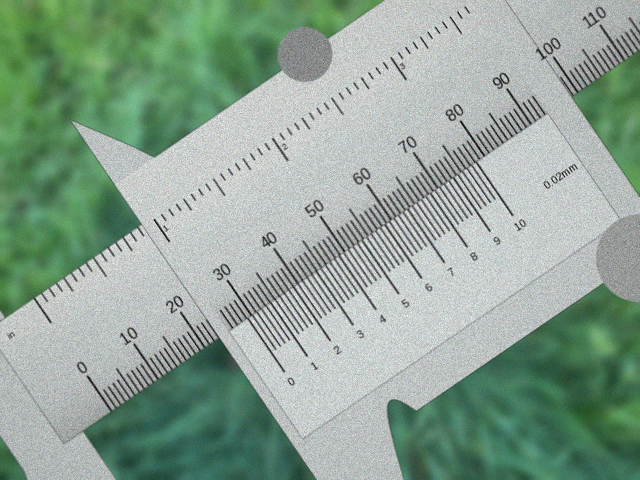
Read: 29.2mm
